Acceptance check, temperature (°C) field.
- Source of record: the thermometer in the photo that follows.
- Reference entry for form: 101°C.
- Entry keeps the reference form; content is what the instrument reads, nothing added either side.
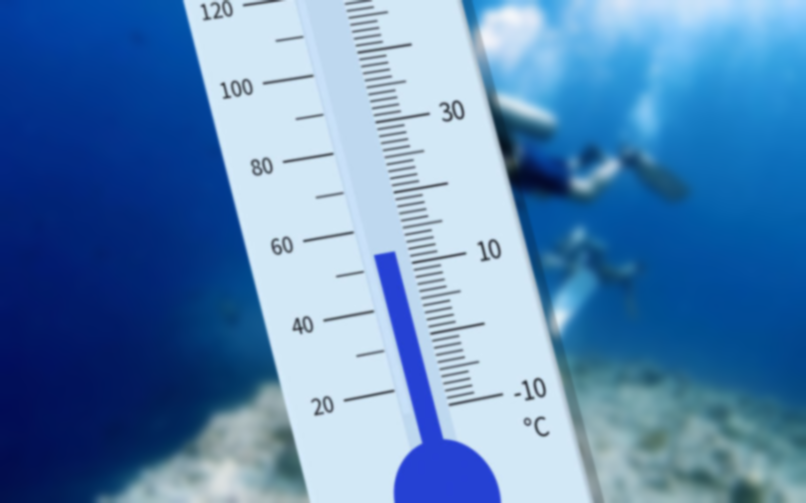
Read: 12°C
